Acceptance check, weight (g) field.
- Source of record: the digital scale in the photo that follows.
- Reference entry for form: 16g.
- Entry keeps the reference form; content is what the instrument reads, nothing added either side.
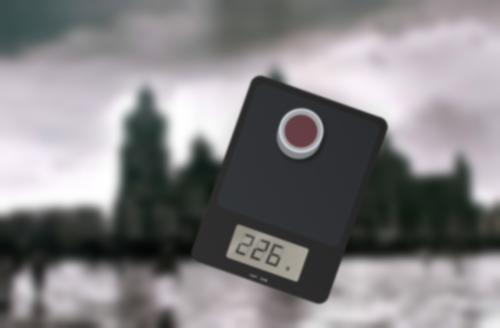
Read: 226g
